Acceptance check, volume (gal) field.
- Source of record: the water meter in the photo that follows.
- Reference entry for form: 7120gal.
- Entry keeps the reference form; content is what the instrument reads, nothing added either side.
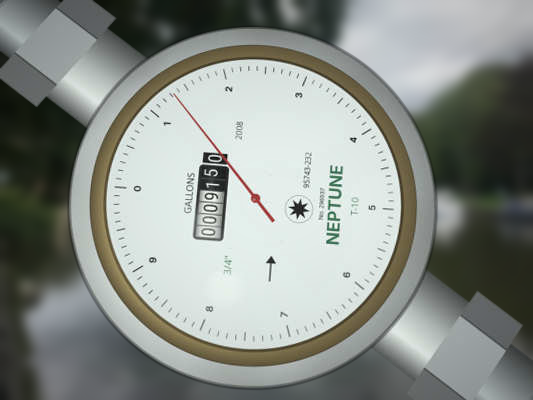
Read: 9151.3gal
